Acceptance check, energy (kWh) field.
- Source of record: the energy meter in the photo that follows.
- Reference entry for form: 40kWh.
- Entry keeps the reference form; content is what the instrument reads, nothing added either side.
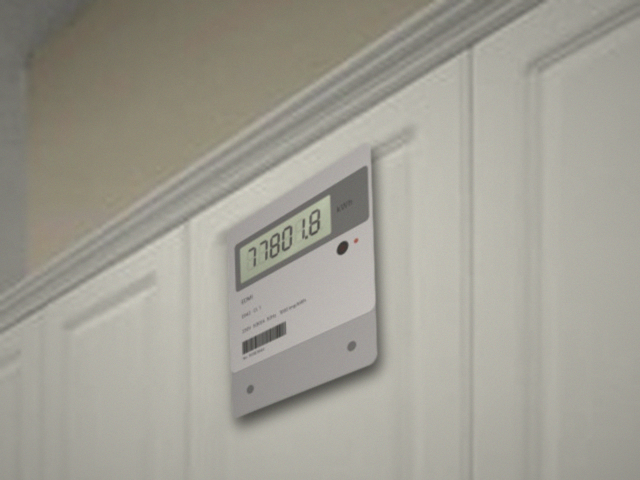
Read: 77801.8kWh
